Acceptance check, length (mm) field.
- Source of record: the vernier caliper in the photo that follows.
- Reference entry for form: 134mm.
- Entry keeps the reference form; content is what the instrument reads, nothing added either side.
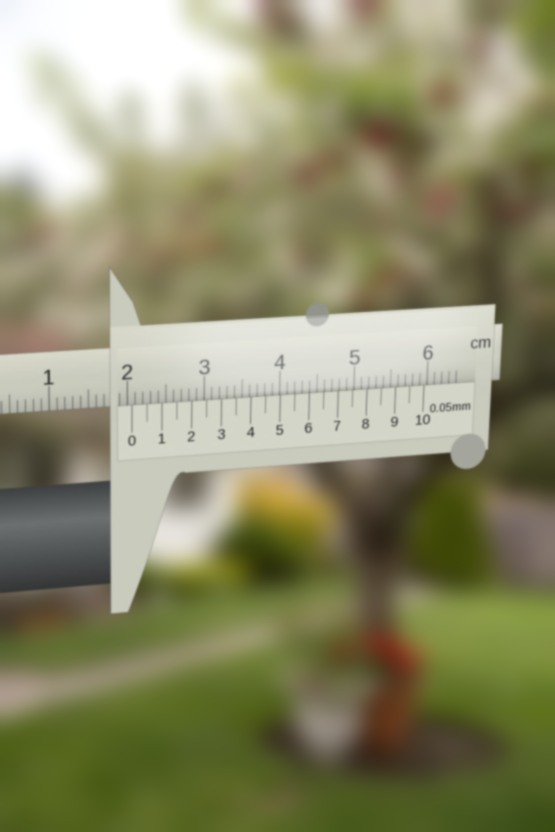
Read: 20.6mm
